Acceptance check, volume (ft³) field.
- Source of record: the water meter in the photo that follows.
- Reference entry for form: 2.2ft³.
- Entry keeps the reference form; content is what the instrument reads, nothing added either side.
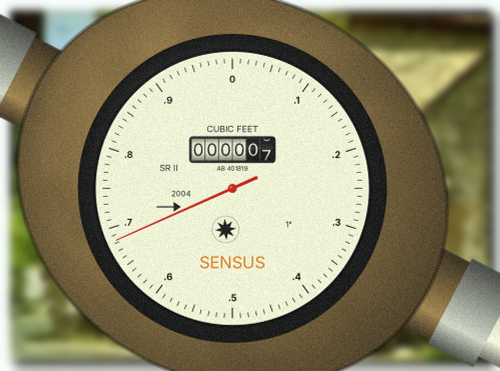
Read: 6.68ft³
